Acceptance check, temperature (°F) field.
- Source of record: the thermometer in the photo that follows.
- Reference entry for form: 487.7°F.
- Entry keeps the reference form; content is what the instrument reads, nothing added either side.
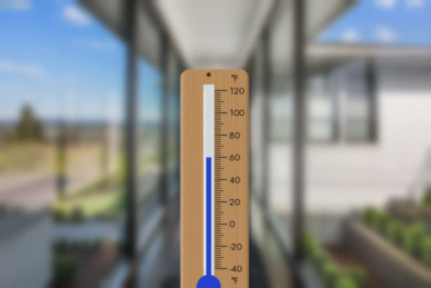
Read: 60°F
